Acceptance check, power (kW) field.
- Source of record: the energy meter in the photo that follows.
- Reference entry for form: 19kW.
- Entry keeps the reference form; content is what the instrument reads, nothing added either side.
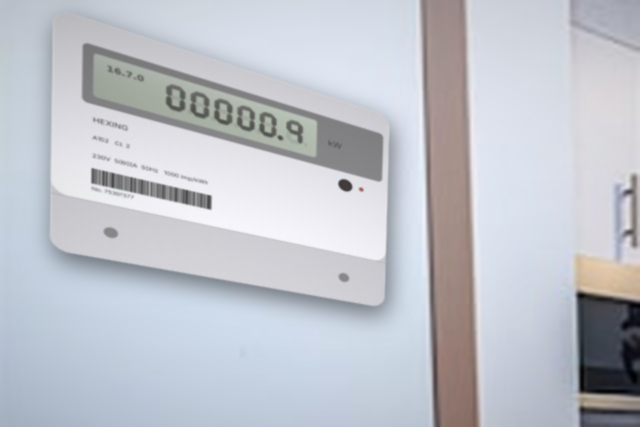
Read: 0.9kW
